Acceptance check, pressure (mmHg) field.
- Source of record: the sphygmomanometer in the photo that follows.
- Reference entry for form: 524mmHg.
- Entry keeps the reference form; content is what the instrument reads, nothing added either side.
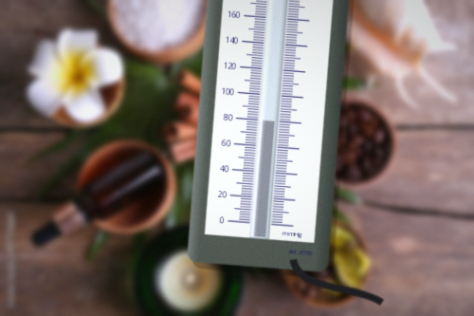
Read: 80mmHg
